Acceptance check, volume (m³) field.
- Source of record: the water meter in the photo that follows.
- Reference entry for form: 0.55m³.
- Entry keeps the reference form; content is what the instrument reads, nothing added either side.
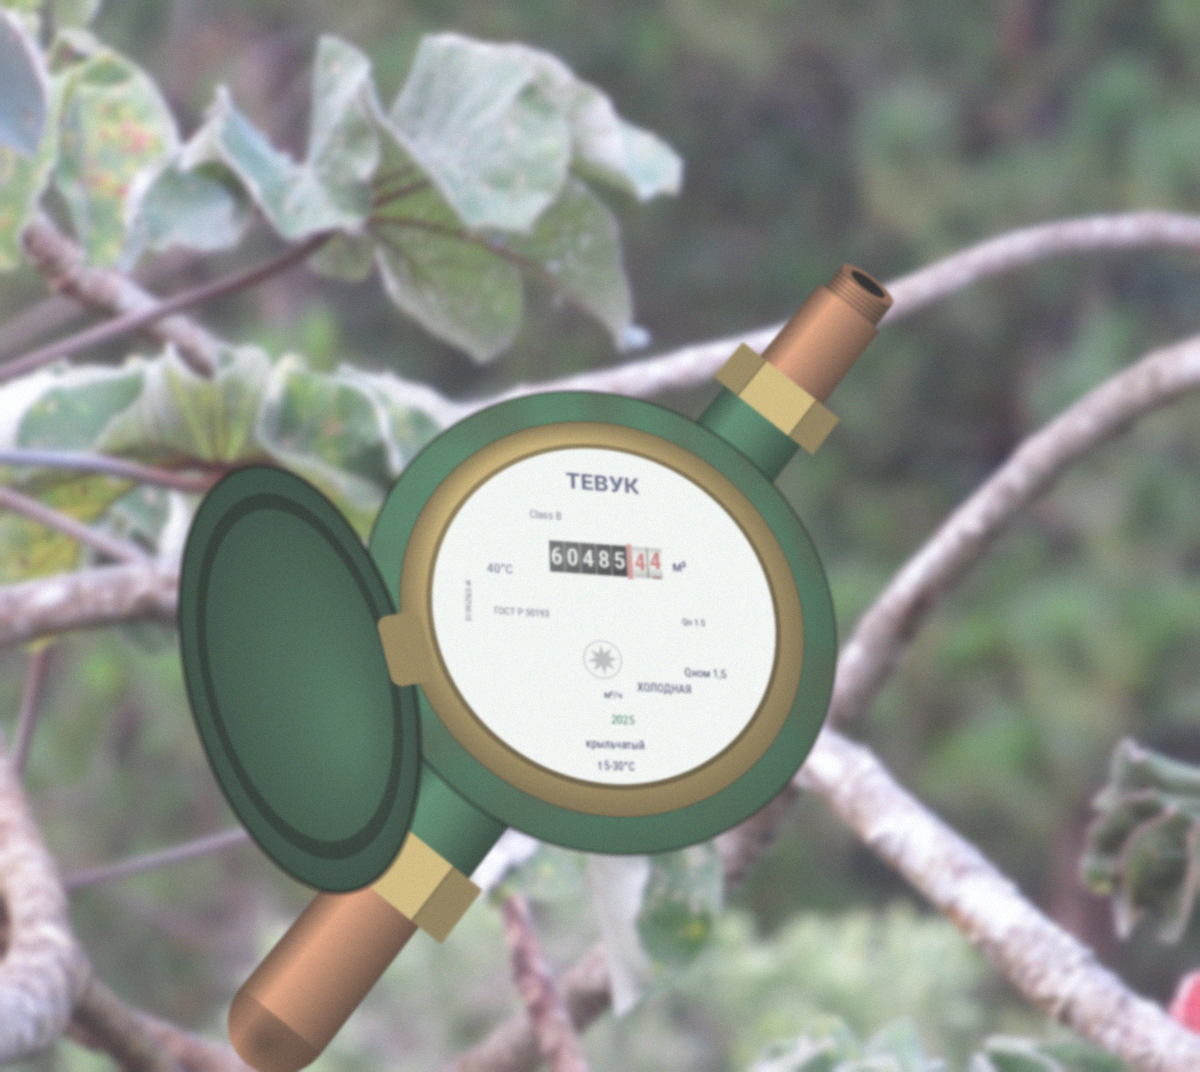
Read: 60485.44m³
